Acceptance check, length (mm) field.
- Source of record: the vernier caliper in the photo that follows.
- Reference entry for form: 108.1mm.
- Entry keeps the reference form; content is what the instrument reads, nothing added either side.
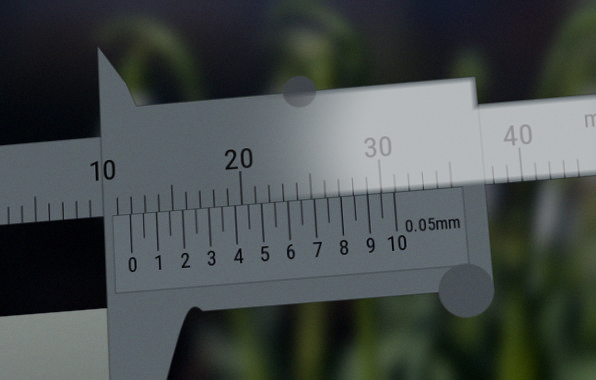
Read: 11.9mm
